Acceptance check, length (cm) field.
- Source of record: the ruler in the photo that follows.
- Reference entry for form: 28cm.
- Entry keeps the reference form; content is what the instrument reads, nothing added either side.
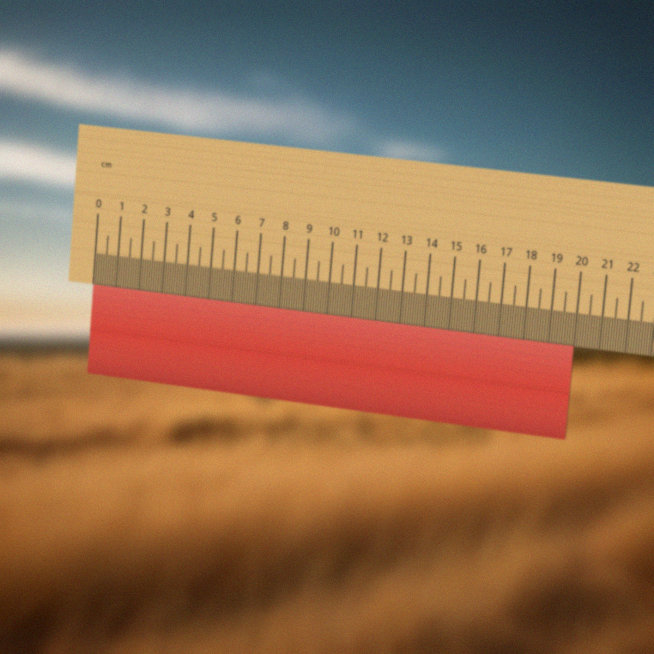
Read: 20cm
